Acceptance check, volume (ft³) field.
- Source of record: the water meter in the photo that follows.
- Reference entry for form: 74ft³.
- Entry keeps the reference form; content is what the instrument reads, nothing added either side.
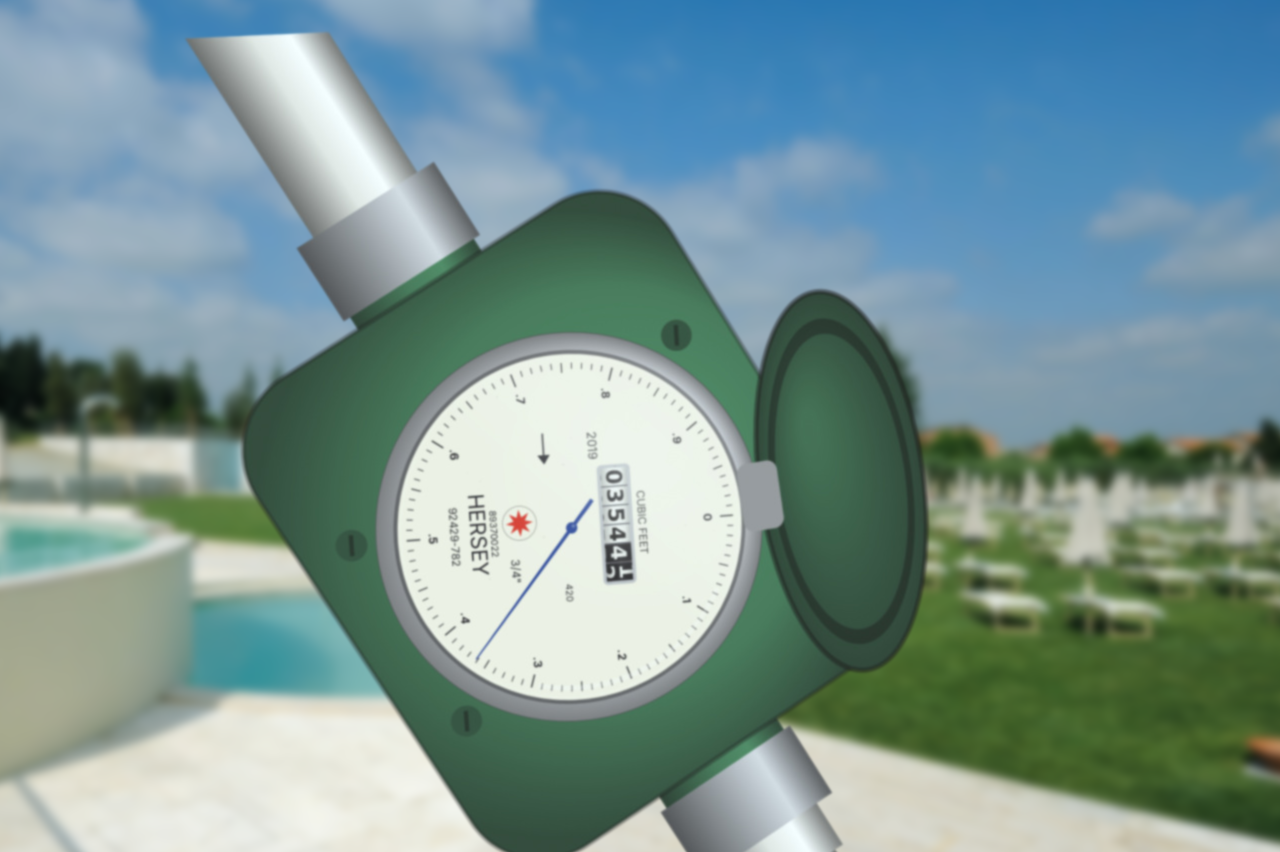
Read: 35441.36ft³
